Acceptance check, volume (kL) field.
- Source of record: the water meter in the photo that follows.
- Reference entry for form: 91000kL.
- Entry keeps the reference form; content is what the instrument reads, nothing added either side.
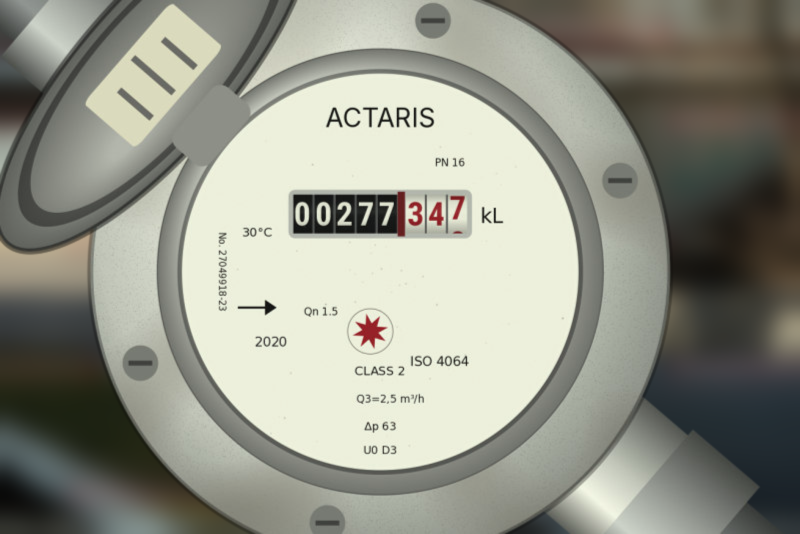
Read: 277.347kL
